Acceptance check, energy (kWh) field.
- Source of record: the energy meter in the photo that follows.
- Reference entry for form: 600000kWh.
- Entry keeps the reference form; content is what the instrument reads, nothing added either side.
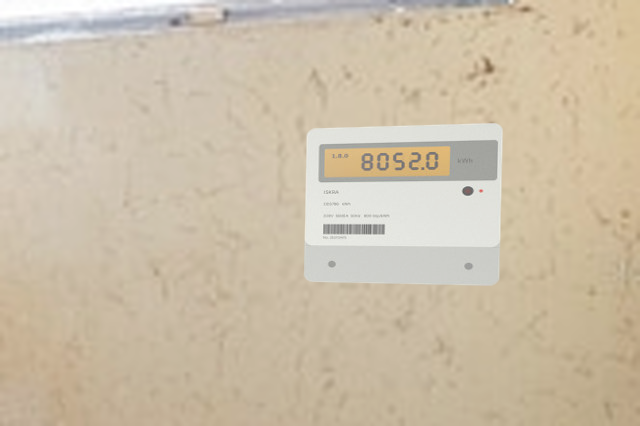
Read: 8052.0kWh
